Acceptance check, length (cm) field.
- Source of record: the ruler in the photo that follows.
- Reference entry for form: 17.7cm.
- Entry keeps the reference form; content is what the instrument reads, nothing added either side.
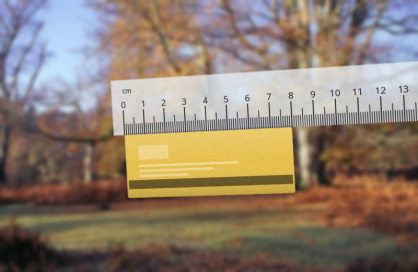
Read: 8cm
